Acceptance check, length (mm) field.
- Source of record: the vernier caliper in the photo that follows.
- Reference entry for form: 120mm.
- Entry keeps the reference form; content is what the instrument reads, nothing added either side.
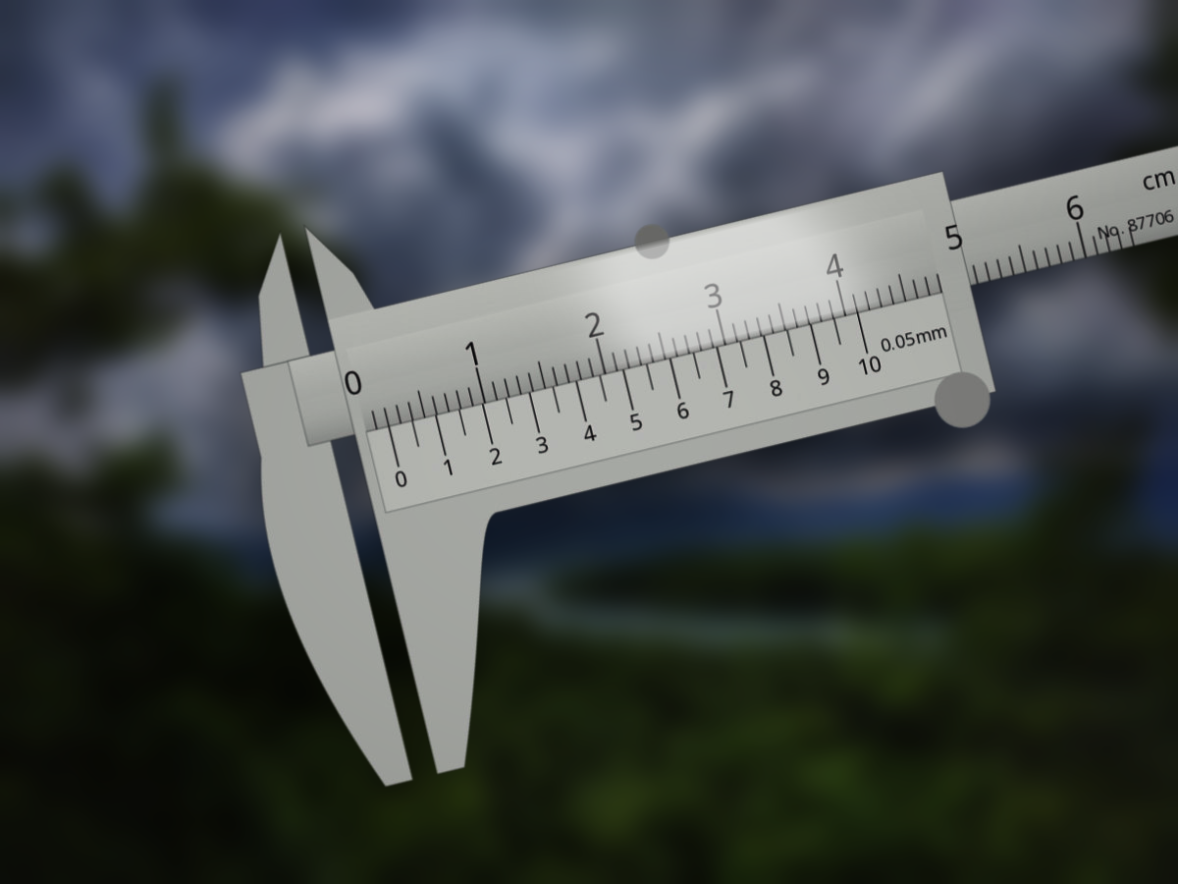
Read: 2.0mm
